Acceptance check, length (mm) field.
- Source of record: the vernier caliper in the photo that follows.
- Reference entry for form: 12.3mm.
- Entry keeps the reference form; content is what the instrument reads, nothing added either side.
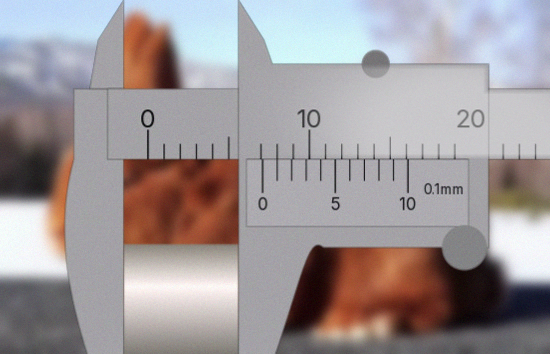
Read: 7.1mm
